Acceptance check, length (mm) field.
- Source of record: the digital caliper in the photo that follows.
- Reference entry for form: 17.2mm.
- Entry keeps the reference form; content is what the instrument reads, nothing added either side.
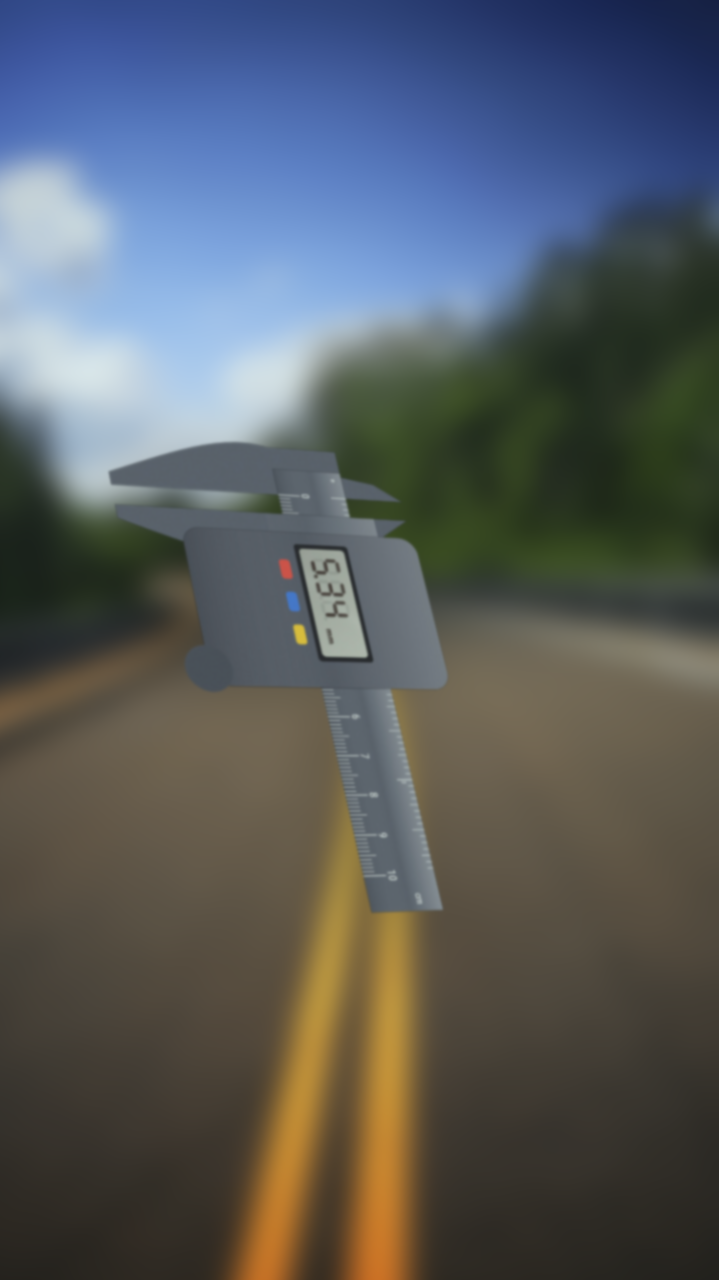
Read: 5.34mm
